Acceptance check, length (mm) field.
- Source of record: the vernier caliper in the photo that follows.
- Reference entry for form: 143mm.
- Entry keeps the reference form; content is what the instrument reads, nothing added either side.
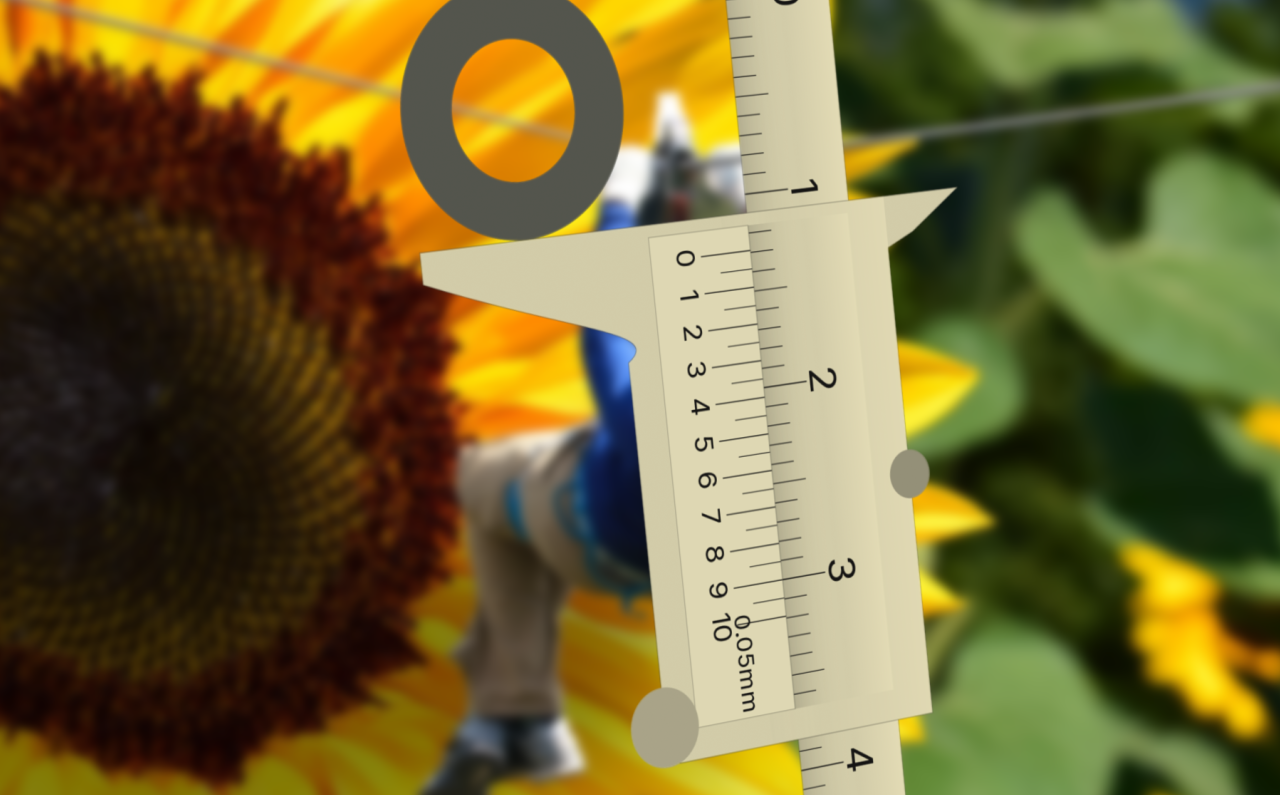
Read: 12.9mm
